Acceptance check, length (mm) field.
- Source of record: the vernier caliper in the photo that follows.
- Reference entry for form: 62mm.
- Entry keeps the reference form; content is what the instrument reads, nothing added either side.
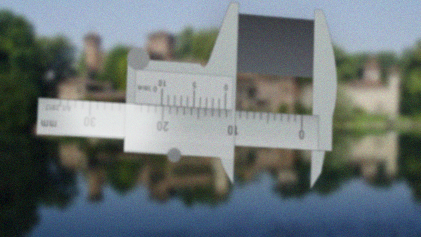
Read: 11.2mm
